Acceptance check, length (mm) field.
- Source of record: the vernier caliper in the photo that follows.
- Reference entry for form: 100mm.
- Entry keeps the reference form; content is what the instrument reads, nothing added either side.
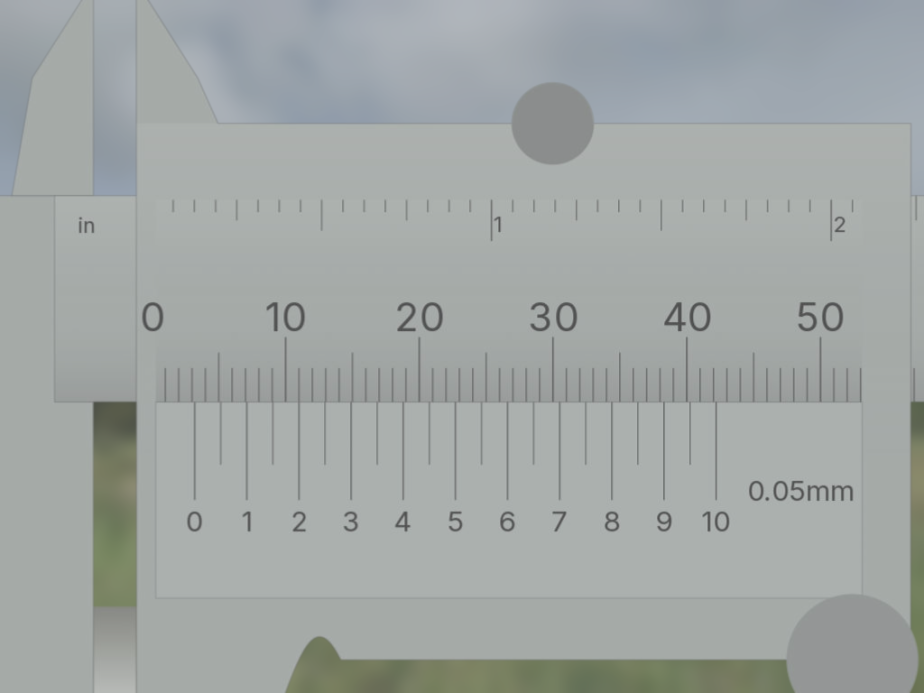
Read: 3.2mm
